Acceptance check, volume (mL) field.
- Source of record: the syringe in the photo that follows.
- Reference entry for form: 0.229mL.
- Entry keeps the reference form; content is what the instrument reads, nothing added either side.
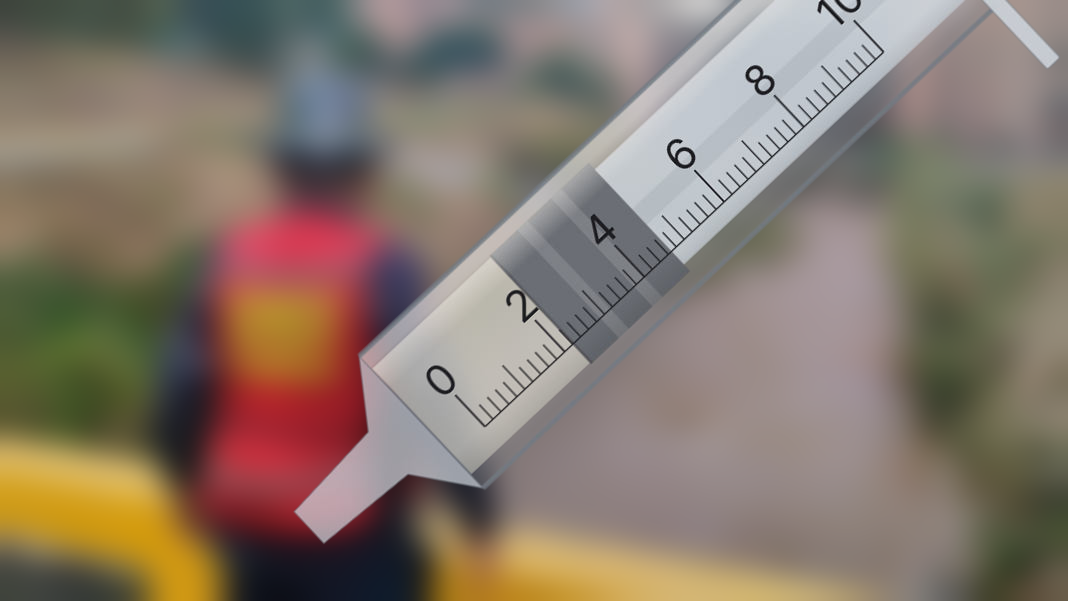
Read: 2.2mL
